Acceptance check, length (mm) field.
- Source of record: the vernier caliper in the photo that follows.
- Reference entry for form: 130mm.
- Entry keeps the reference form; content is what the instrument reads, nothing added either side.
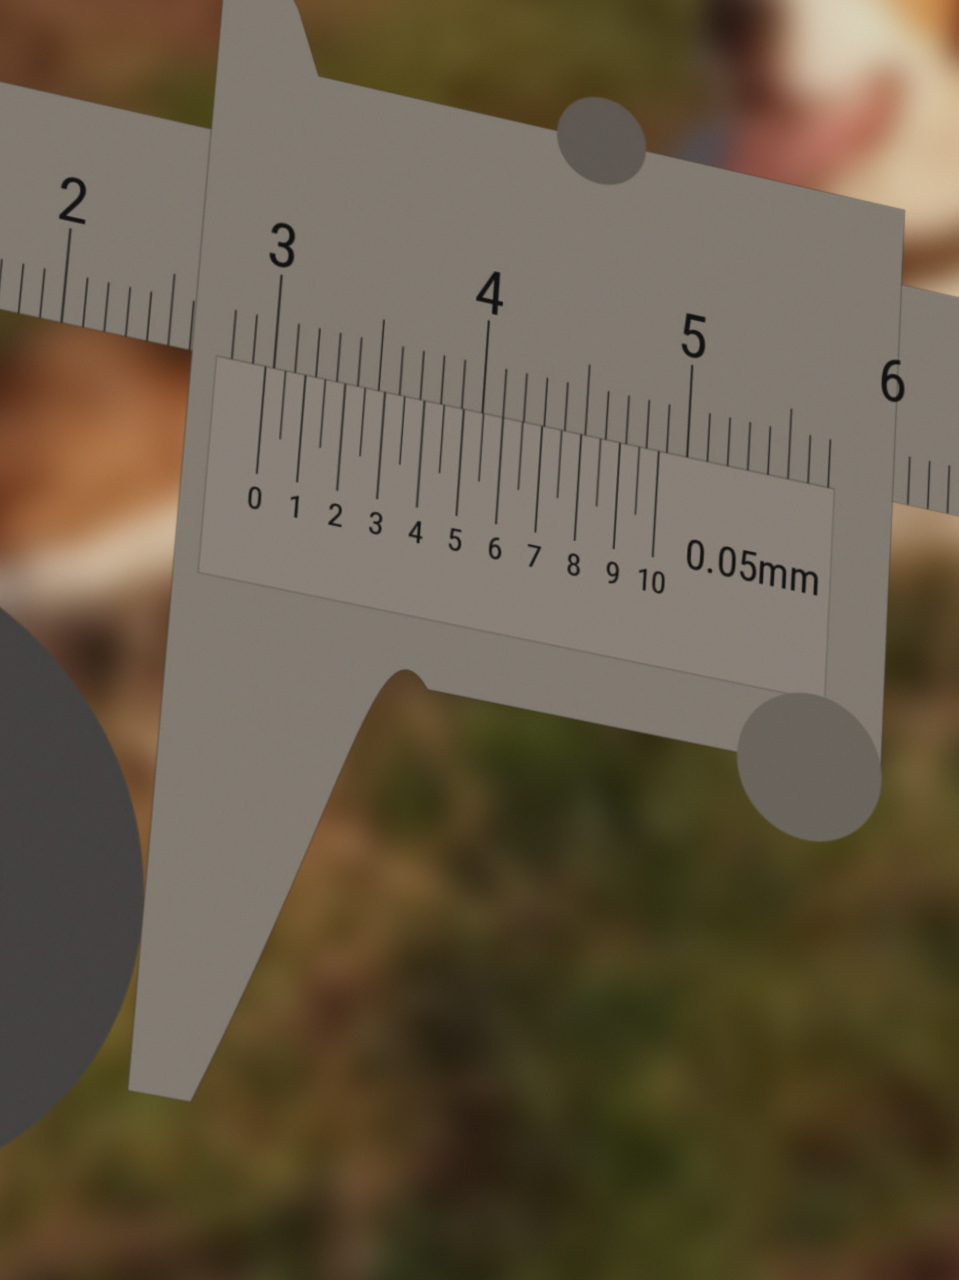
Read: 29.6mm
